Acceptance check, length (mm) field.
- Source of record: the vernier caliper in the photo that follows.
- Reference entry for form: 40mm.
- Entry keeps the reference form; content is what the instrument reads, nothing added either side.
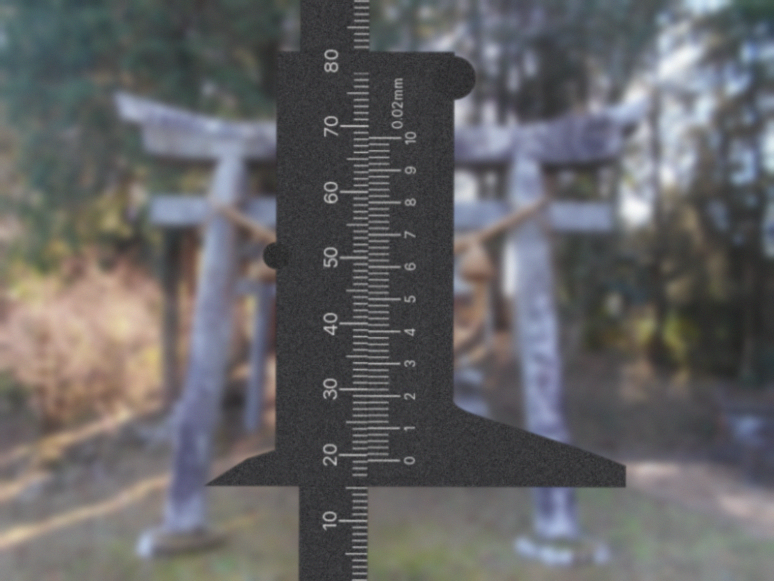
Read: 19.2mm
